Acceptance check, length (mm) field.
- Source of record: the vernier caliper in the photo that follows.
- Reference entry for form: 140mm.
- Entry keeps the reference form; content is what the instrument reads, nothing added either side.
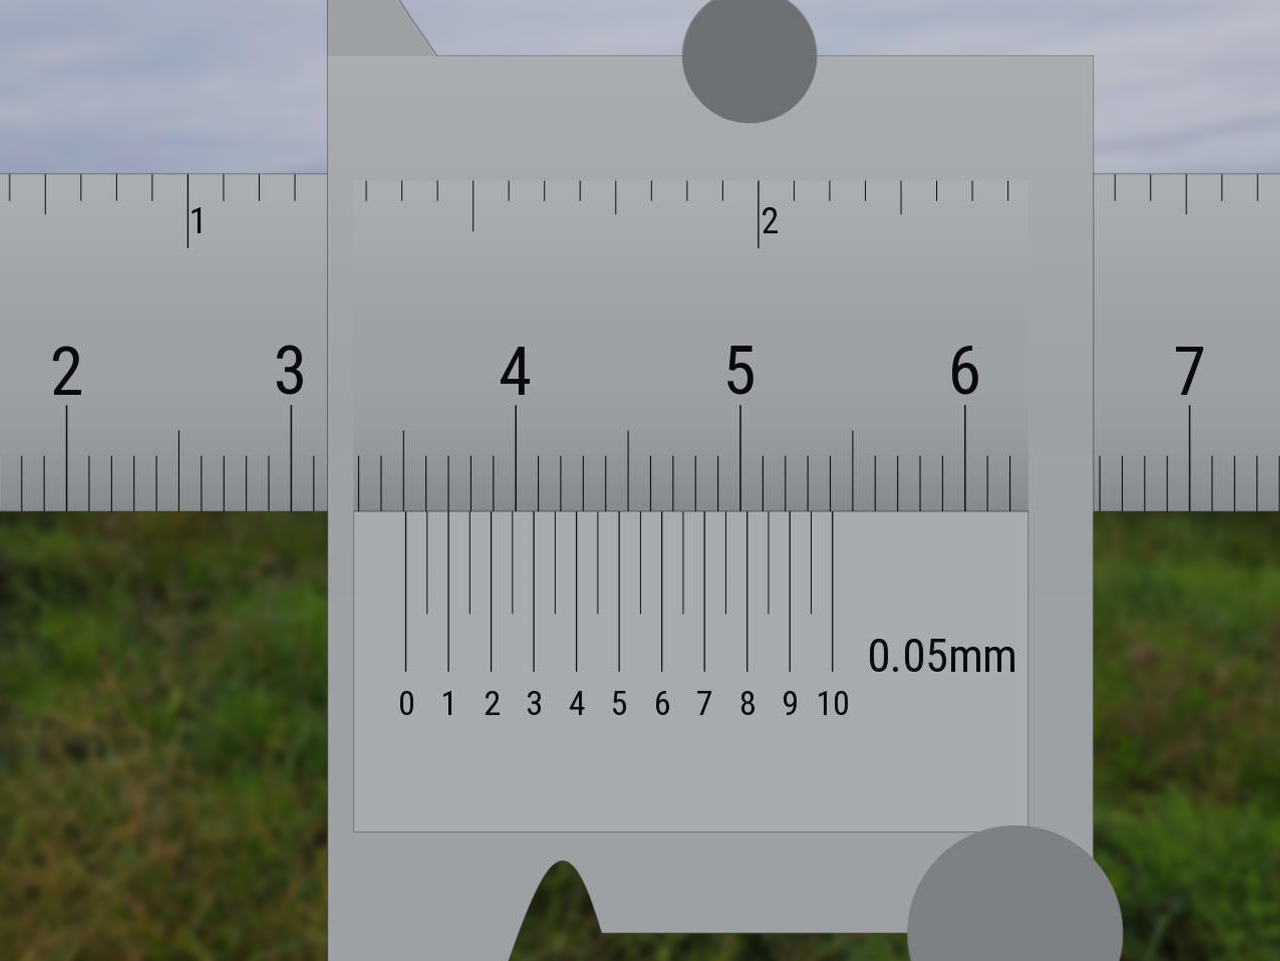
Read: 35.1mm
